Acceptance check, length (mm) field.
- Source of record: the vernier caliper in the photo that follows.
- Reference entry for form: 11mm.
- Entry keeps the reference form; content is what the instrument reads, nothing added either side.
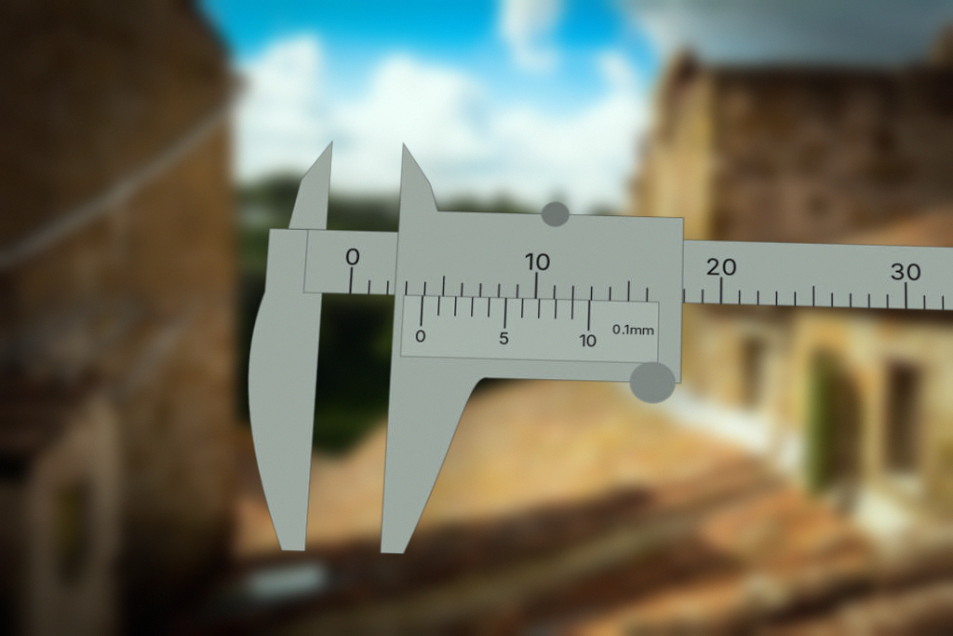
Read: 3.9mm
